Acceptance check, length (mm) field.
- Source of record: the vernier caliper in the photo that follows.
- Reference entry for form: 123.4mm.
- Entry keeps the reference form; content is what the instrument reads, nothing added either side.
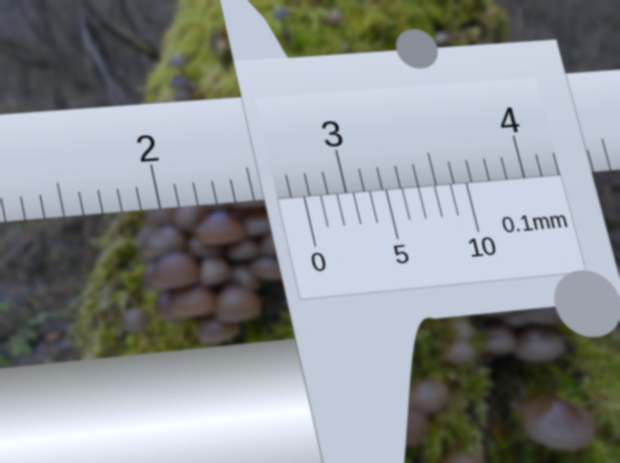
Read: 27.7mm
